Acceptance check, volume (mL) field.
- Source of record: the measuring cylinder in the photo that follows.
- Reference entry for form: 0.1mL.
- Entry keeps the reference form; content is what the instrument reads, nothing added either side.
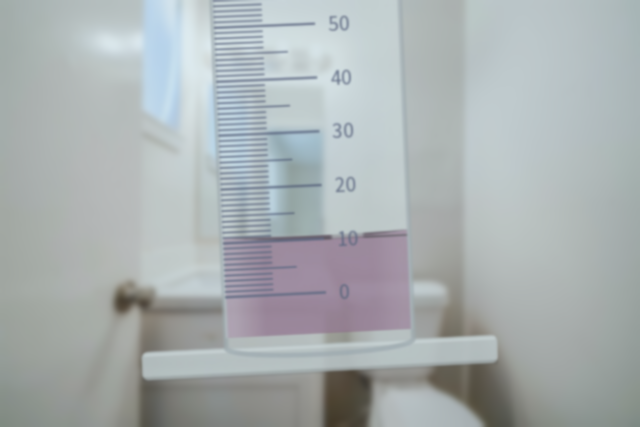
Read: 10mL
